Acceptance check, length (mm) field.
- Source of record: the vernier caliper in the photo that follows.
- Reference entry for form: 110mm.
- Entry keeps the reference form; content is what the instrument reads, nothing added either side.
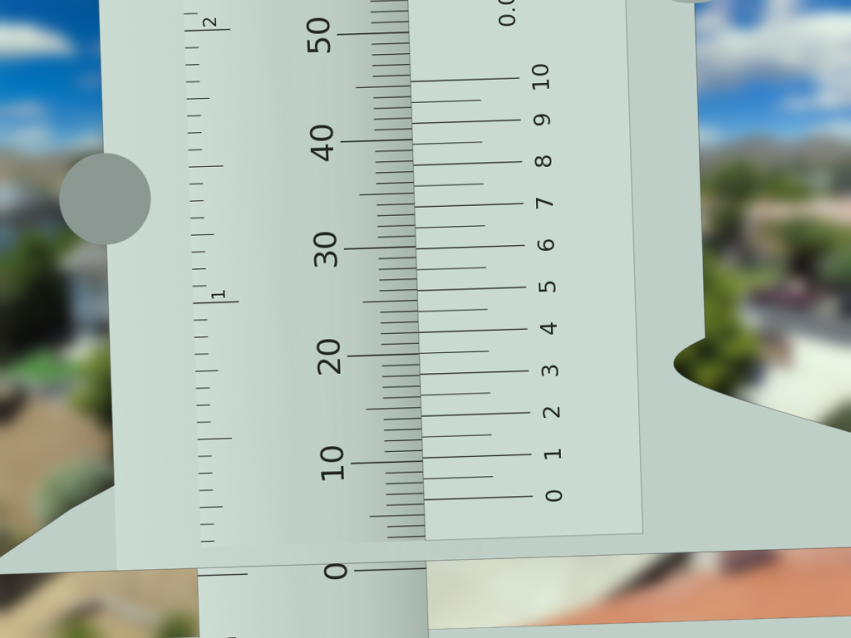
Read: 6.4mm
